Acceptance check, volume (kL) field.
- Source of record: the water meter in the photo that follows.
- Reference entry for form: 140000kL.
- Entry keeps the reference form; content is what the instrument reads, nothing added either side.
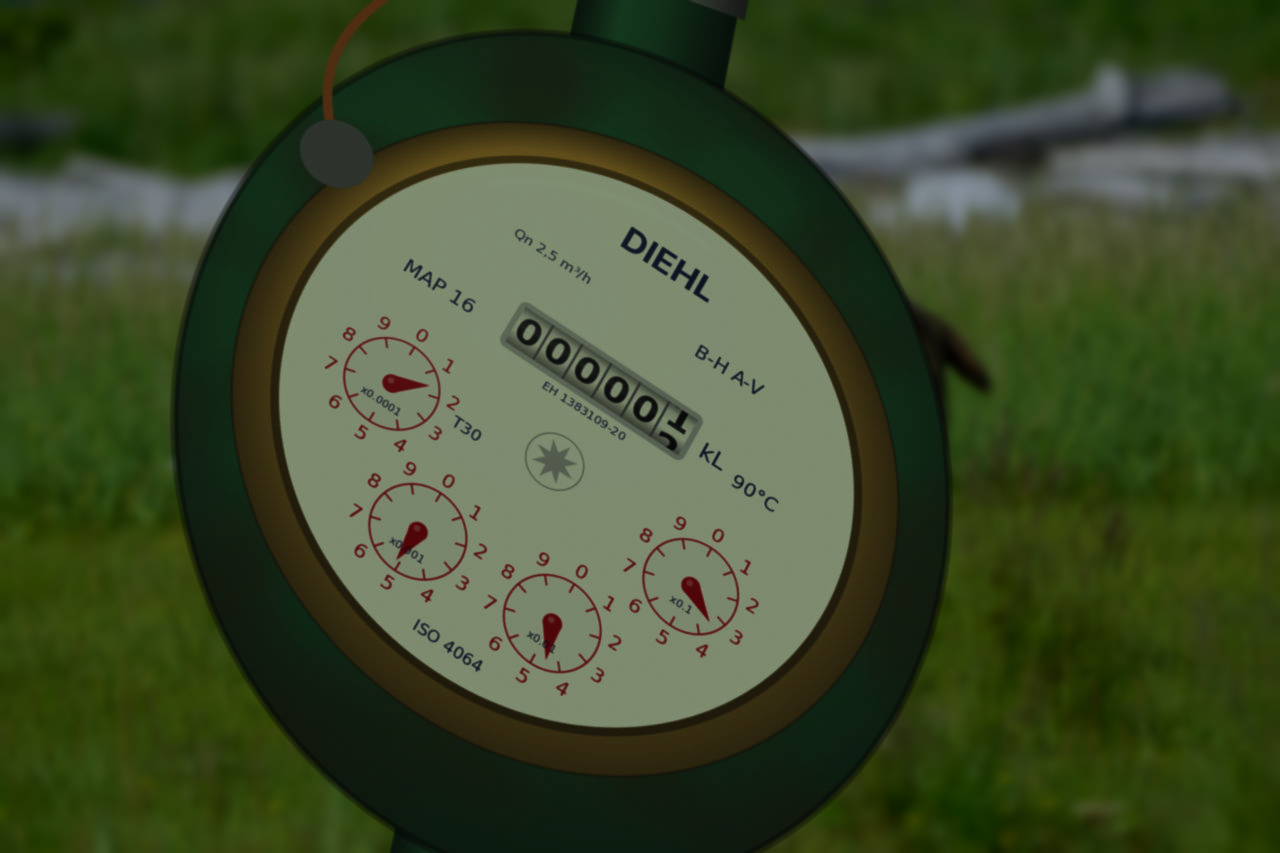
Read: 1.3451kL
